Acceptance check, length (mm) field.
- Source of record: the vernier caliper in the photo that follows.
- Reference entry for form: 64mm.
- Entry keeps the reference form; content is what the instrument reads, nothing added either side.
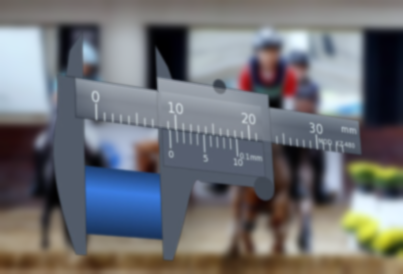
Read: 9.2mm
